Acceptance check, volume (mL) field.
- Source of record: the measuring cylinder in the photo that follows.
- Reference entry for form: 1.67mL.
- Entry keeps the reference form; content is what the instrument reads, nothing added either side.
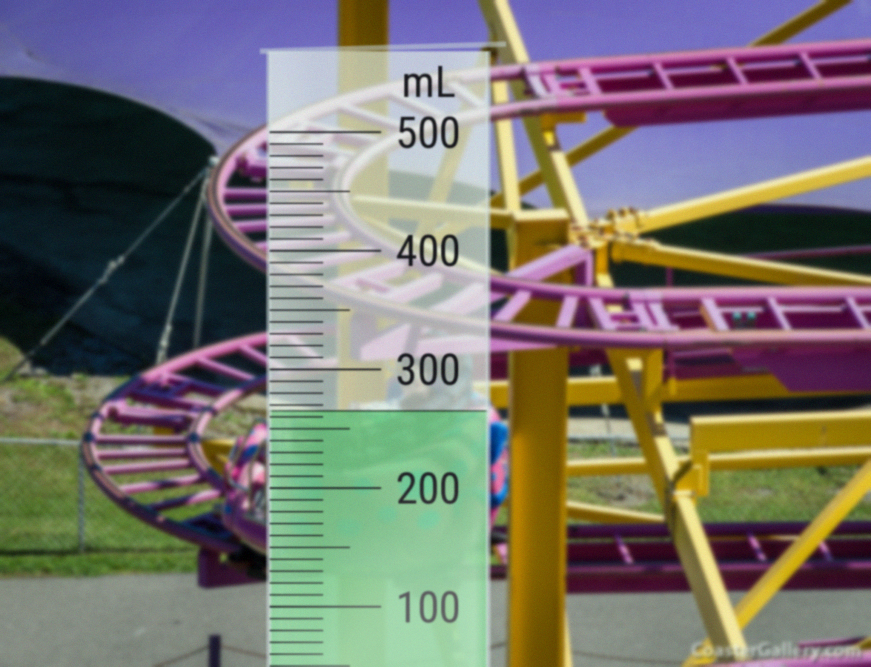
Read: 265mL
